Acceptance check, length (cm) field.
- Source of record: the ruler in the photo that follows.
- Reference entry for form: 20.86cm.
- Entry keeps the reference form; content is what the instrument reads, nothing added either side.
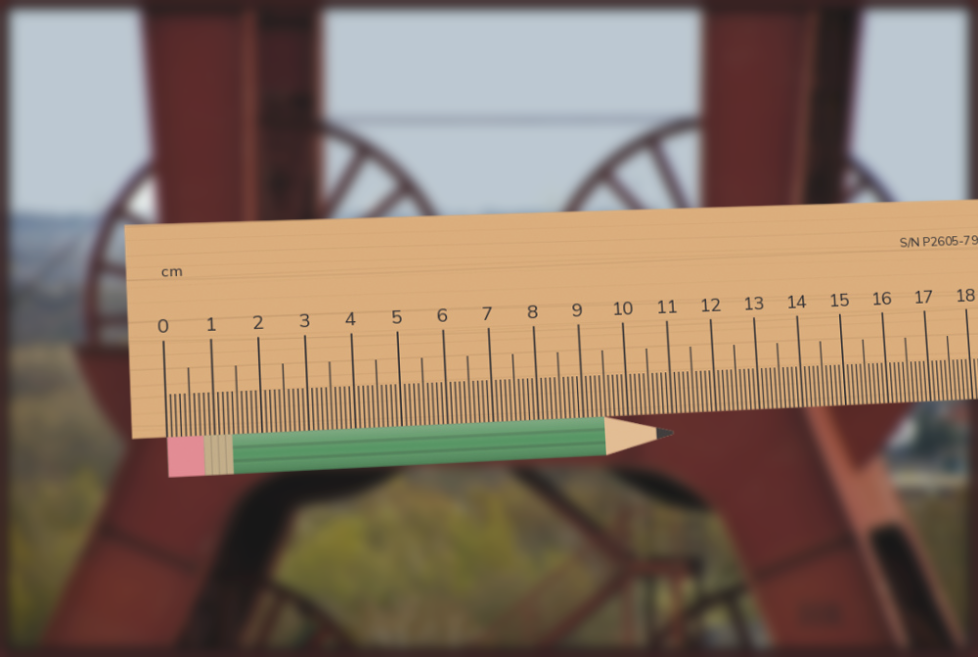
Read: 11cm
